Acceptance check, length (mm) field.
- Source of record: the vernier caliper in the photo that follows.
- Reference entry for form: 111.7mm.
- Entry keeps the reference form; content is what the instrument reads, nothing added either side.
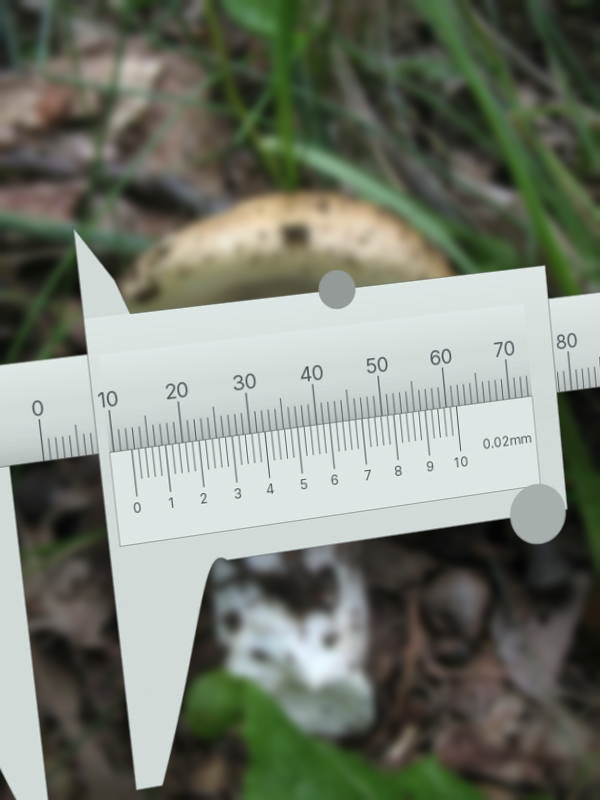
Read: 12.6mm
